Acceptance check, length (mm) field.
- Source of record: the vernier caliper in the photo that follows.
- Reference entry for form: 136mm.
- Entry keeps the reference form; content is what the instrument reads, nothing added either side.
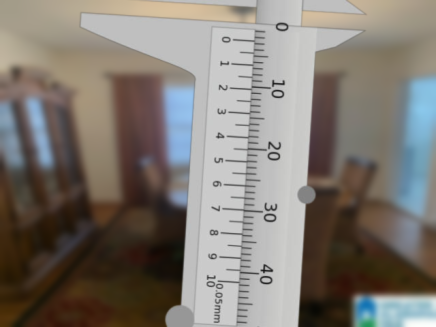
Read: 2.6mm
